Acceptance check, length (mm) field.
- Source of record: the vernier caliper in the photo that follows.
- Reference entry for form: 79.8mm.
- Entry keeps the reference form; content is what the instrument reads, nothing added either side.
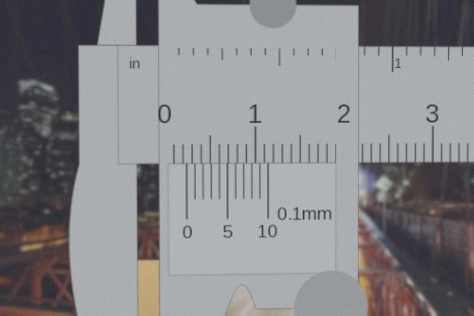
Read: 2.4mm
